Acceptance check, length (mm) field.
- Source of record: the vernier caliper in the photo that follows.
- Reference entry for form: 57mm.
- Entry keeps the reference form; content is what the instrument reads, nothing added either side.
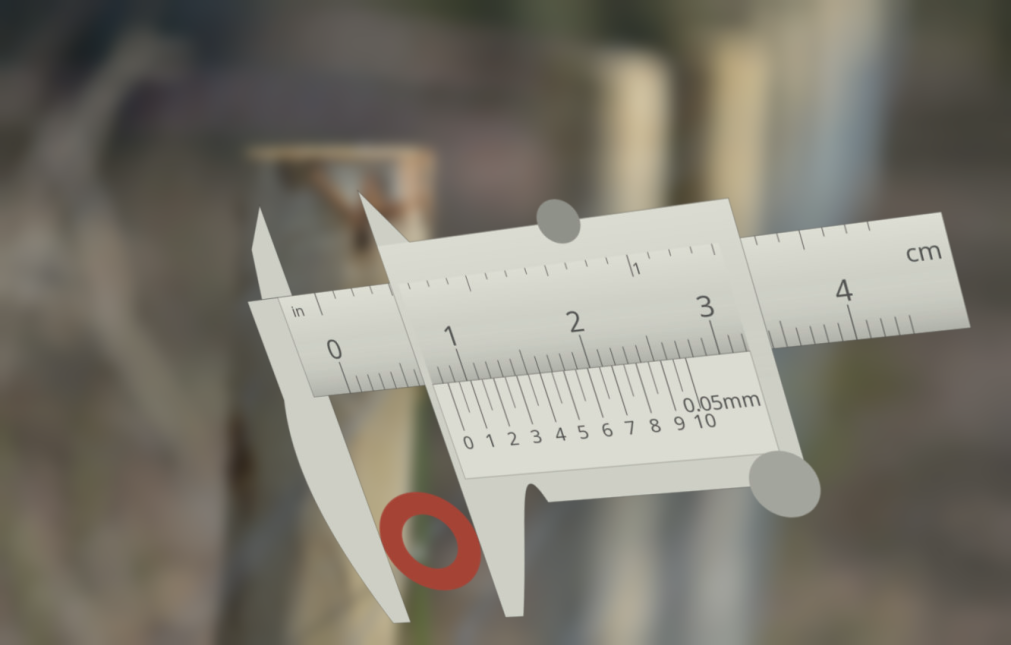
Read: 8.4mm
